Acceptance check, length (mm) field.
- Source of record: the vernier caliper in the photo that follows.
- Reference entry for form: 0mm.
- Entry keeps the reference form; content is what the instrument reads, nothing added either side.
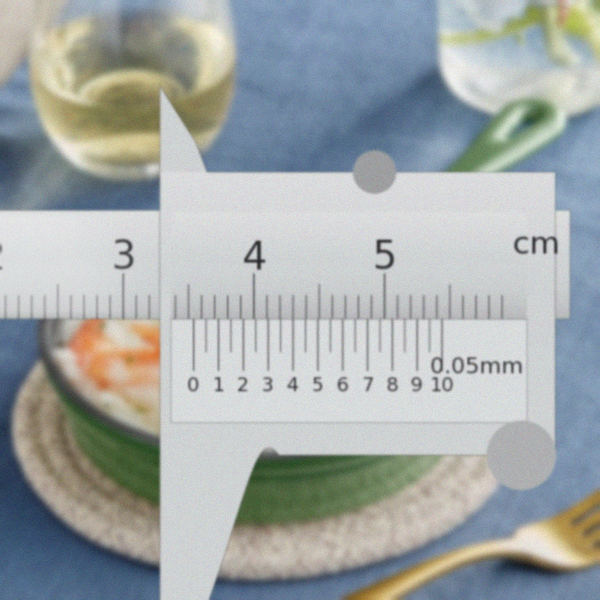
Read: 35.4mm
